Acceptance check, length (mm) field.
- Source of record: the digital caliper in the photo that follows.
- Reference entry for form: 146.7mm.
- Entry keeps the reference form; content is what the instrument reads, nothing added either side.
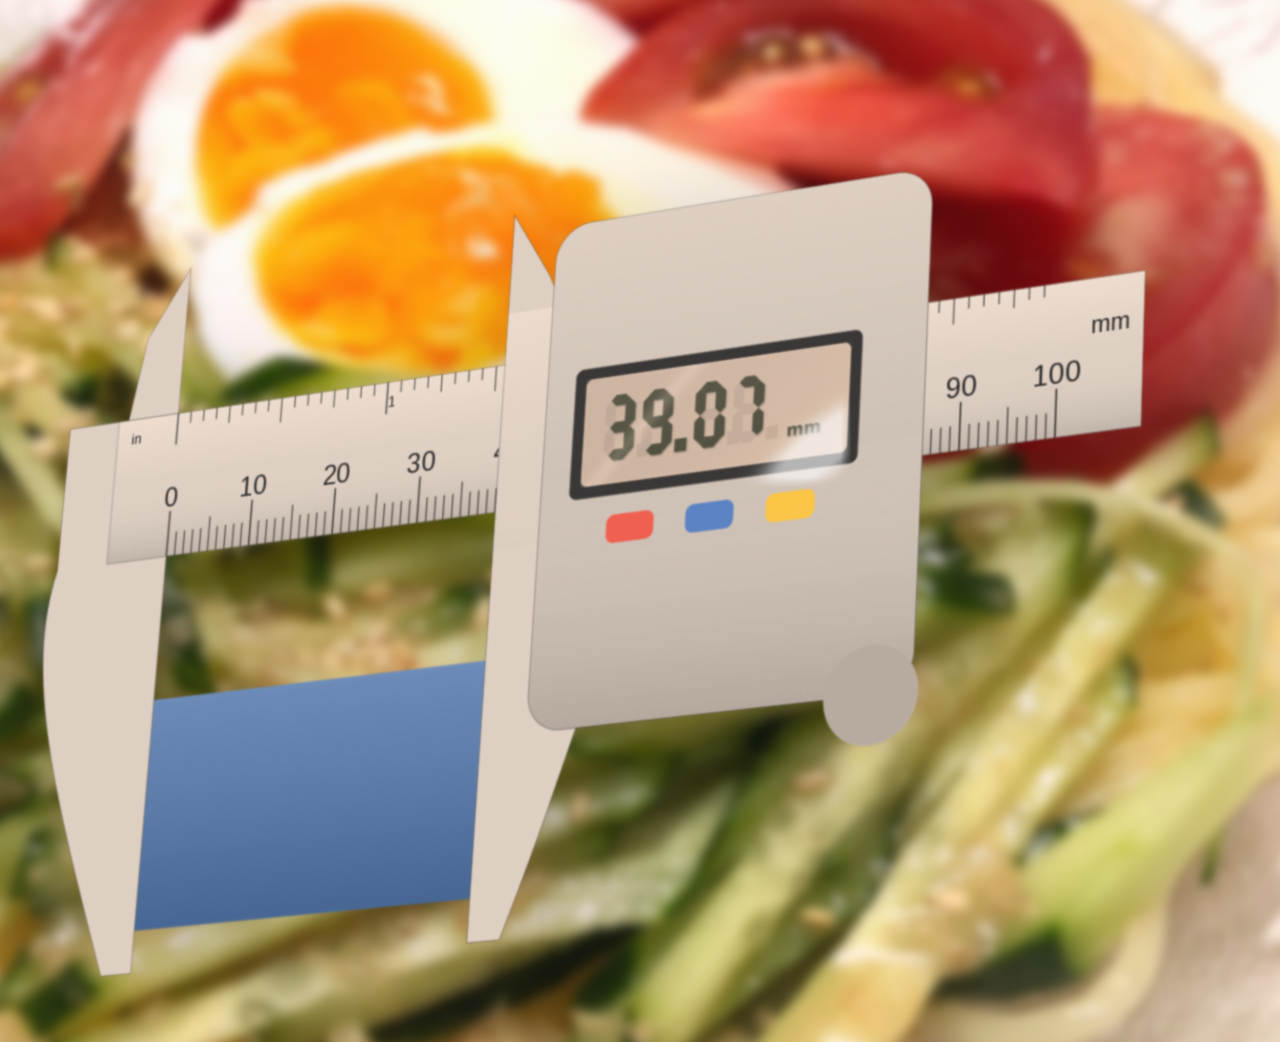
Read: 39.07mm
